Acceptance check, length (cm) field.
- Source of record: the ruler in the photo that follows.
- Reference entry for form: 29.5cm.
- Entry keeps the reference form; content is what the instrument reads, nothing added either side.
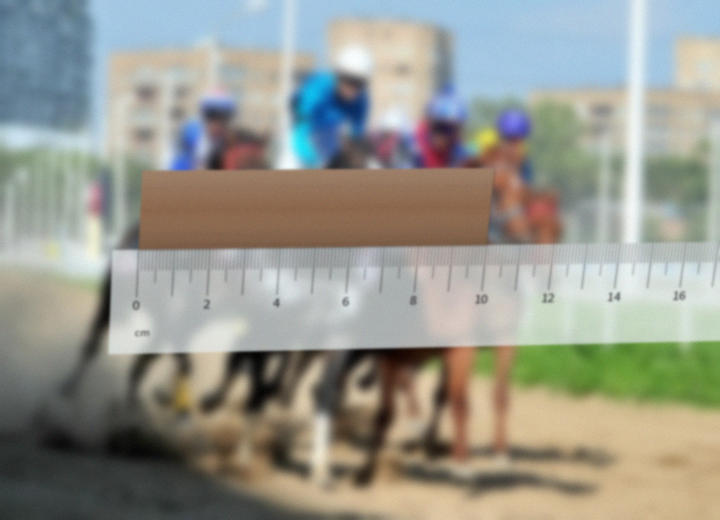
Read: 10cm
